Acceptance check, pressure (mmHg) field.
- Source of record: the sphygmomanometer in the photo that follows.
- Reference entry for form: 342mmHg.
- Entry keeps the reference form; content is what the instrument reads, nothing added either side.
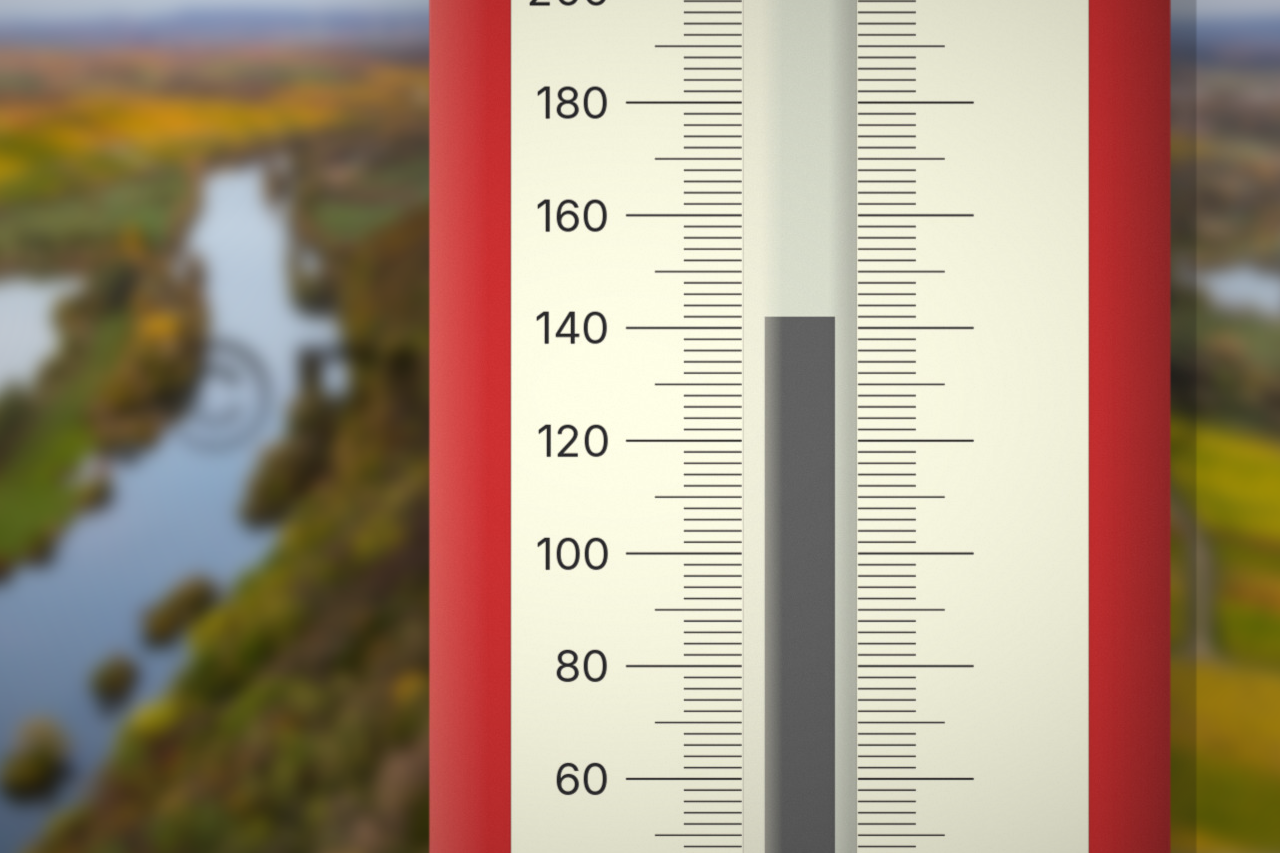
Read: 142mmHg
